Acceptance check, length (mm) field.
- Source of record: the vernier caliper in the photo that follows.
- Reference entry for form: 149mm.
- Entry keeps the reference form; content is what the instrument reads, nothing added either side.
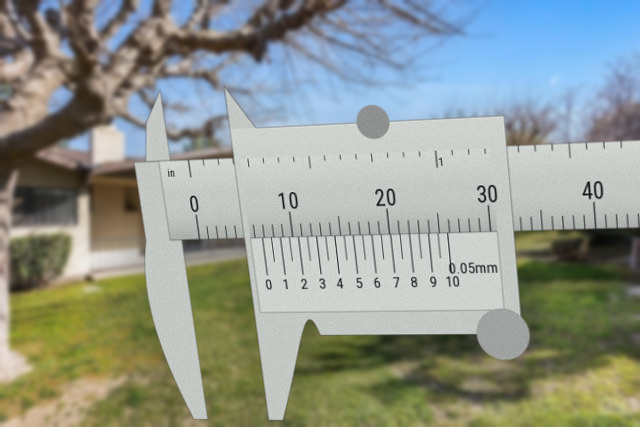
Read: 6.8mm
